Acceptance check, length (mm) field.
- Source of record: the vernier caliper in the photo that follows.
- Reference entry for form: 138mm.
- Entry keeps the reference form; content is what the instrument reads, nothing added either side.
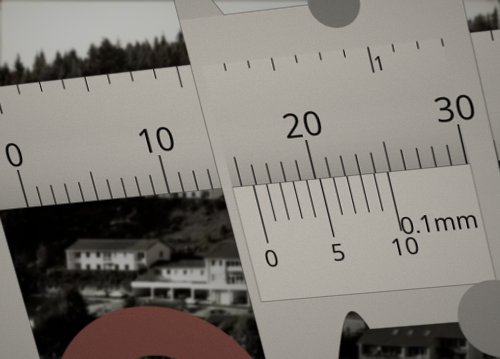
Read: 15.8mm
